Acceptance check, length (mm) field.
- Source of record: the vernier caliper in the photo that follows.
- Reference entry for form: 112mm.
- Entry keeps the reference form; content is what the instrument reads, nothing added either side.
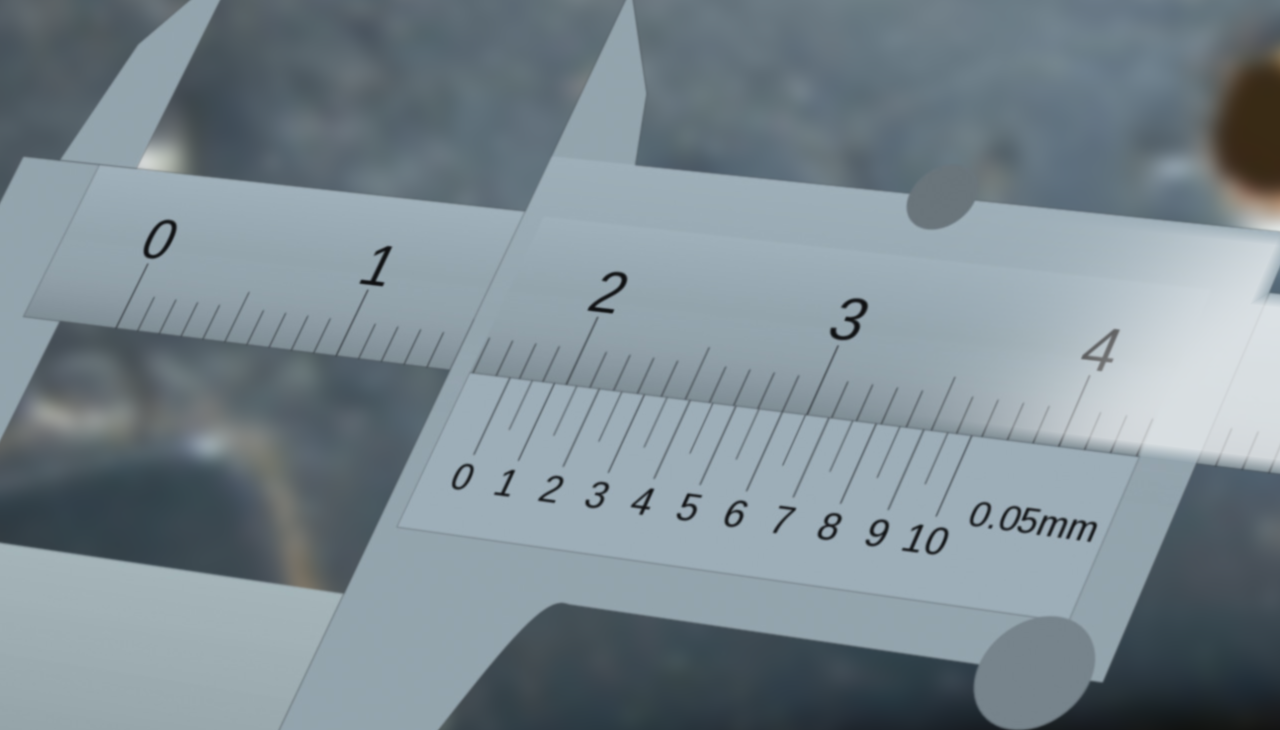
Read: 17.6mm
